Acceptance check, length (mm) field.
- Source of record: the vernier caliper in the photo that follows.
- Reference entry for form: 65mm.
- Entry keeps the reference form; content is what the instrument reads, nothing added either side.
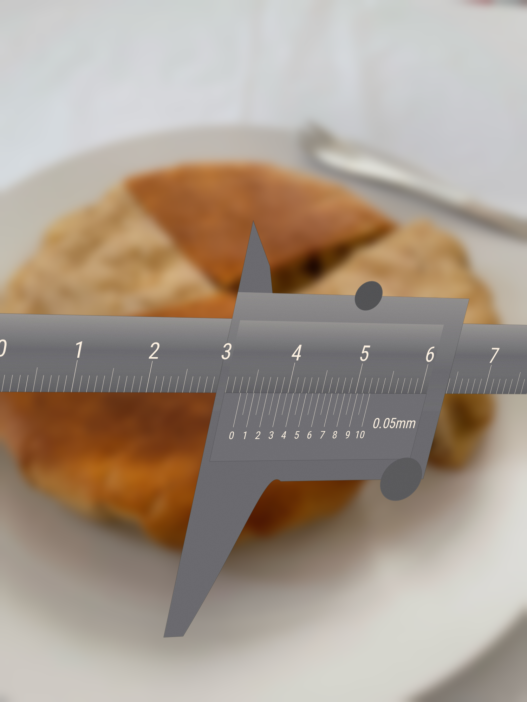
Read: 33.2mm
